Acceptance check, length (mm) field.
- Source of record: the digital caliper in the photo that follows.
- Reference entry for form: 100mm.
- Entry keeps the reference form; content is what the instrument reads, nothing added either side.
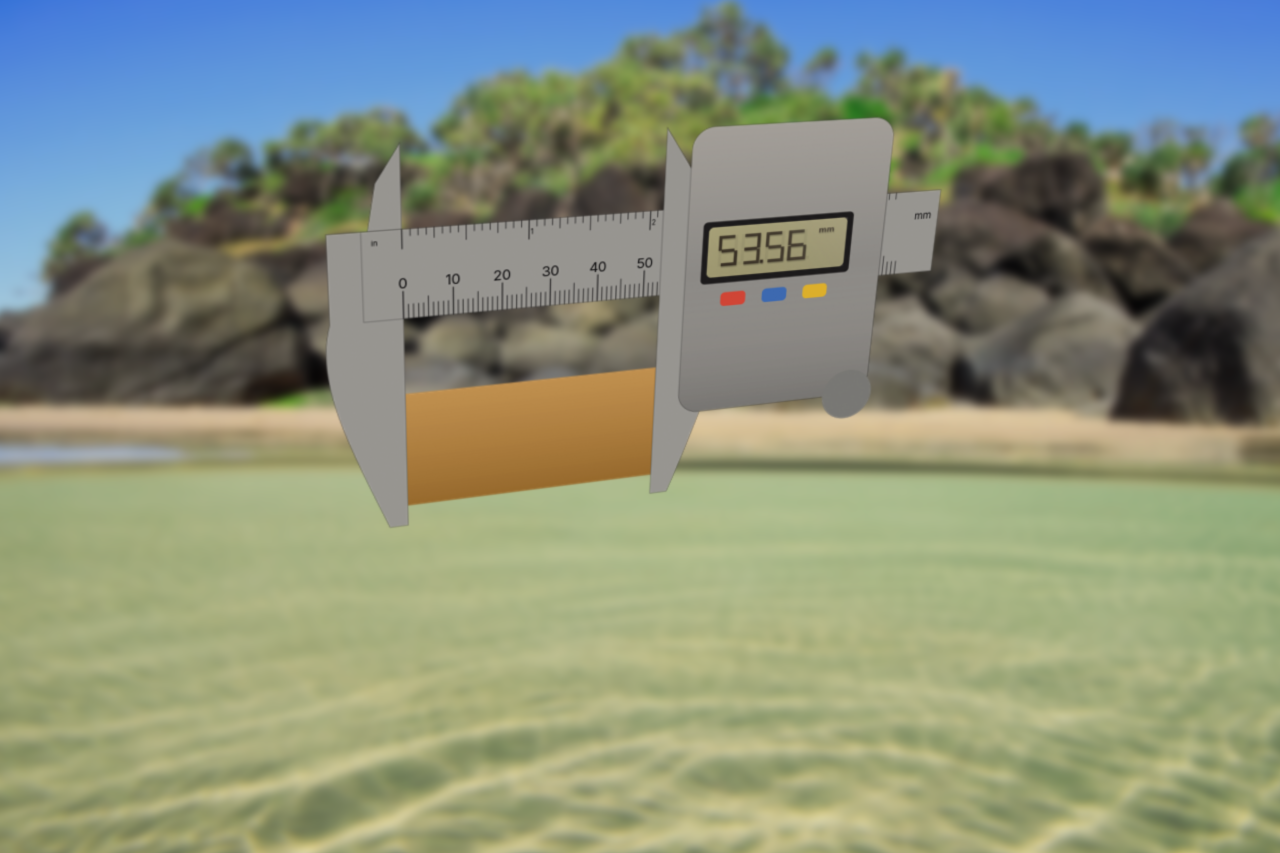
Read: 53.56mm
